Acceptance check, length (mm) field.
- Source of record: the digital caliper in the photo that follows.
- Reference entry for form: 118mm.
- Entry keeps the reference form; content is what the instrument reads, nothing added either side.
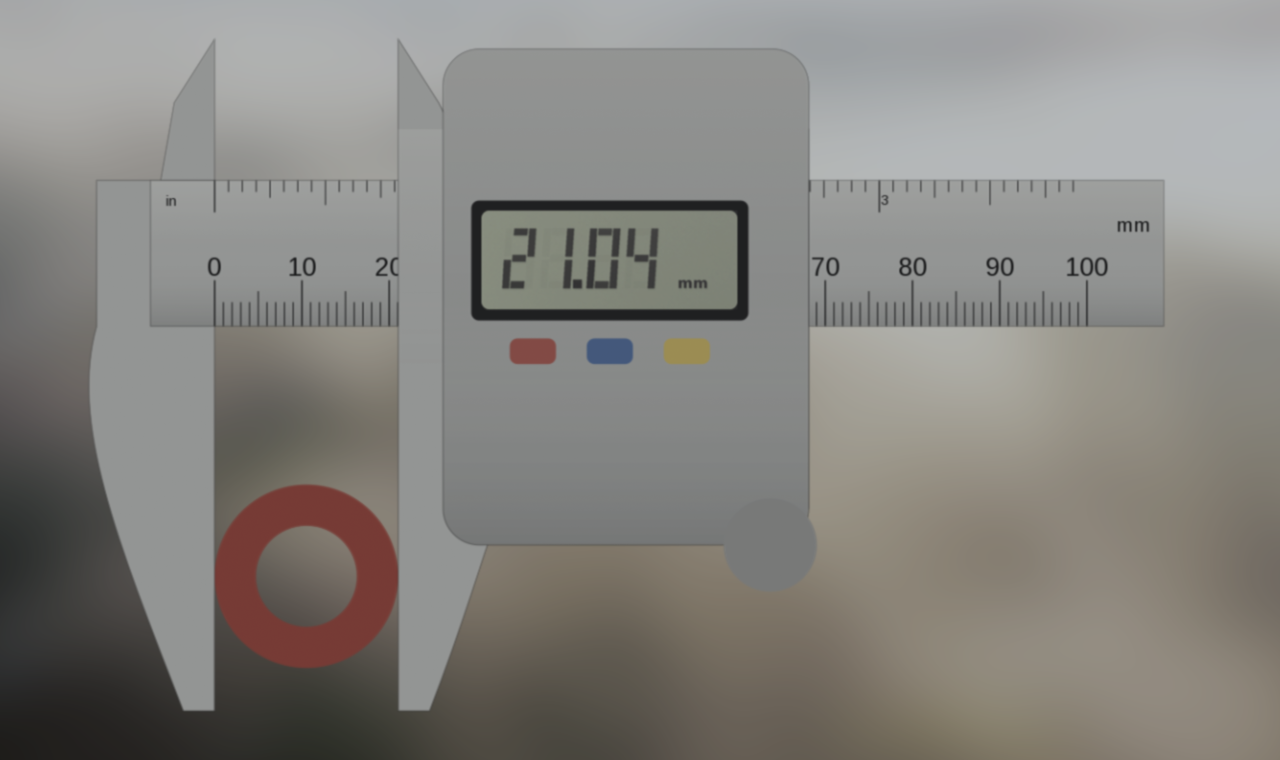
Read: 21.04mm
